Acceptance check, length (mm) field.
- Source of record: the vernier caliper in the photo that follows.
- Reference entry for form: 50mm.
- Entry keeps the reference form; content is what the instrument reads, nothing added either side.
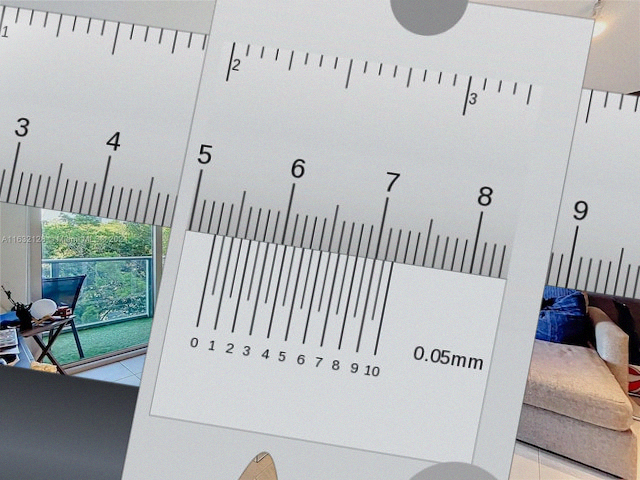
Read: 52.8mm
